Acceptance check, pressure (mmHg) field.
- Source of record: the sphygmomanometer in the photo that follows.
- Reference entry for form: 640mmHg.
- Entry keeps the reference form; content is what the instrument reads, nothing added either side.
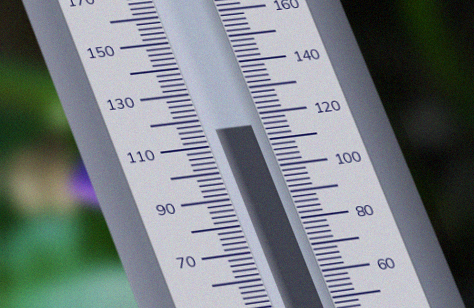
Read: 116mmHg
